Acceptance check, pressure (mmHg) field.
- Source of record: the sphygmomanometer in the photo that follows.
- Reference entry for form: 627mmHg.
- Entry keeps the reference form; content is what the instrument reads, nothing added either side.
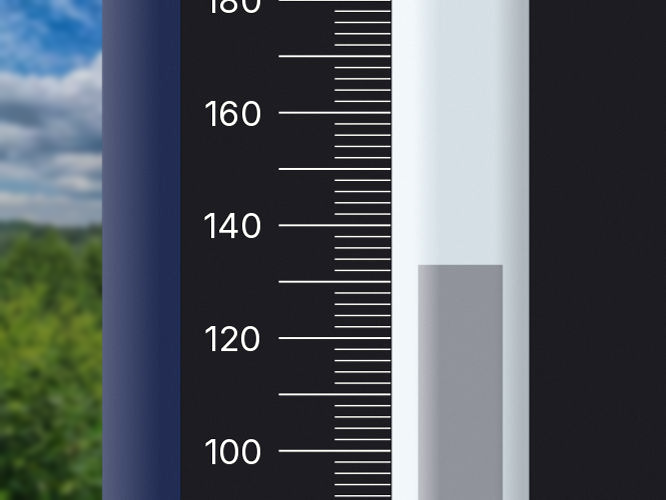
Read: 133mmHg
